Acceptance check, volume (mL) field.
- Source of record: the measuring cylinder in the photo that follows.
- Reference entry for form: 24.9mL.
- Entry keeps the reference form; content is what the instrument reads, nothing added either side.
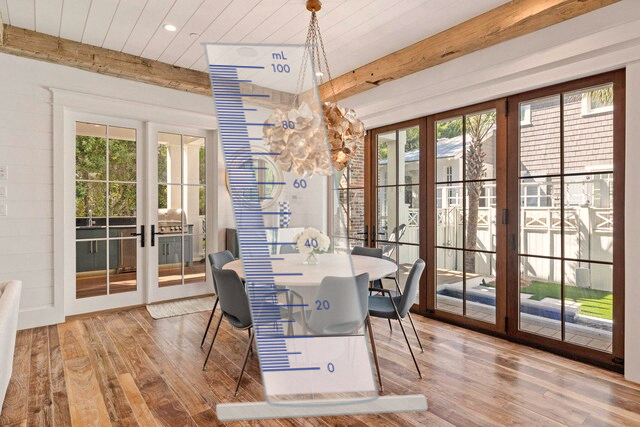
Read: 10mL
